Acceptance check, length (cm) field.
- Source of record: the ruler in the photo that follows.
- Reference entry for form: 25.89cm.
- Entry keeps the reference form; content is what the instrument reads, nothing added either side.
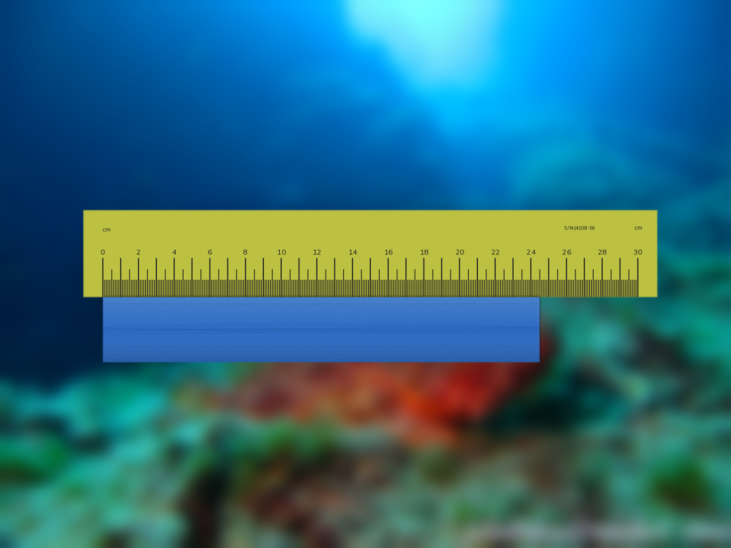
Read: 24.5cm
